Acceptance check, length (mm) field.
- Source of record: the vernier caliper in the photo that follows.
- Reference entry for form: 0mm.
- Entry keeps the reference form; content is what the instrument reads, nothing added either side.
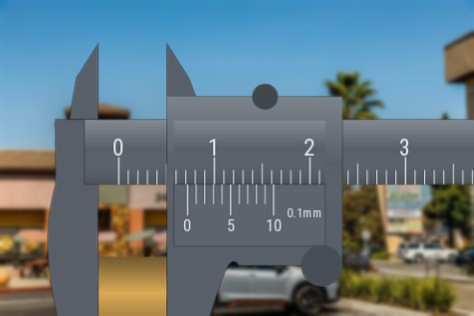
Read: 7.2mm
